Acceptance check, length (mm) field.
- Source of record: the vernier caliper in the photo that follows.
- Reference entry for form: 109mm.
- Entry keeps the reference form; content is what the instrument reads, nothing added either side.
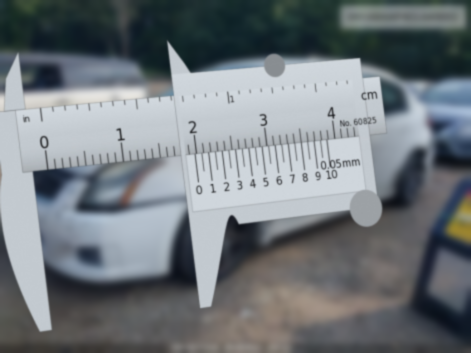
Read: 19.8mm
